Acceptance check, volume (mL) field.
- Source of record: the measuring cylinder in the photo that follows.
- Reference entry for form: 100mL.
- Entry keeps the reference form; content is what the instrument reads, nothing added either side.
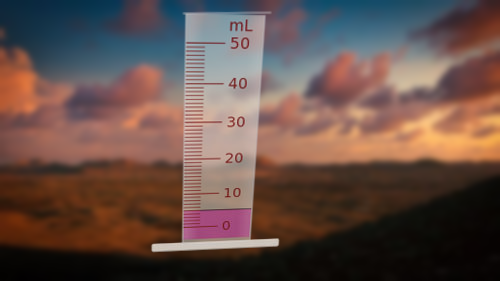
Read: 5mL
